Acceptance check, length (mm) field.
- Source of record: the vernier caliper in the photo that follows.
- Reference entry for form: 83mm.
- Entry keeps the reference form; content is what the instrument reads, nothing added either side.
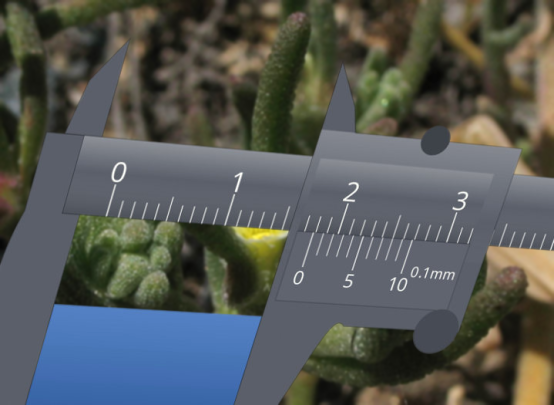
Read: 17.8mm
